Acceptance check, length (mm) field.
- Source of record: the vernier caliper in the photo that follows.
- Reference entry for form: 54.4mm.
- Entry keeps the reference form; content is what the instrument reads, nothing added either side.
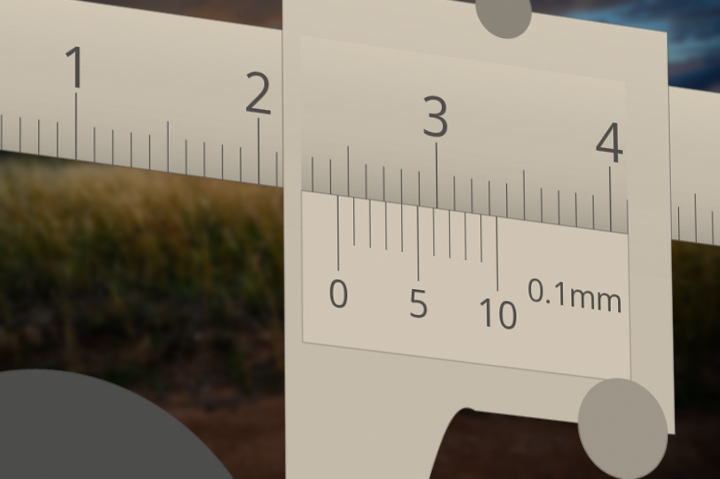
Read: 24.4mm
